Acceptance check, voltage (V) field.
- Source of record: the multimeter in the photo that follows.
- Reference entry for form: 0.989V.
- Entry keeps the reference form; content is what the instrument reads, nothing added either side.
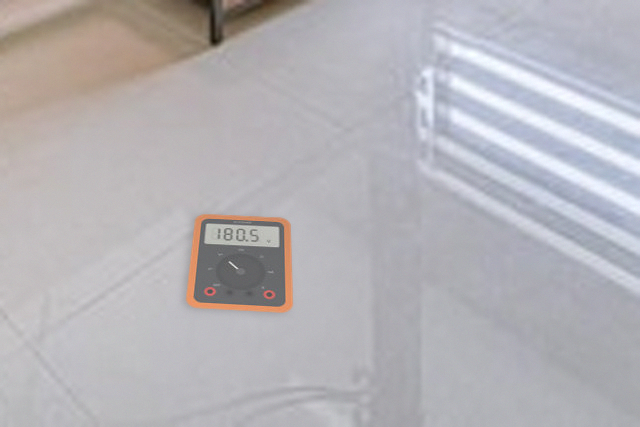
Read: 180.5V
